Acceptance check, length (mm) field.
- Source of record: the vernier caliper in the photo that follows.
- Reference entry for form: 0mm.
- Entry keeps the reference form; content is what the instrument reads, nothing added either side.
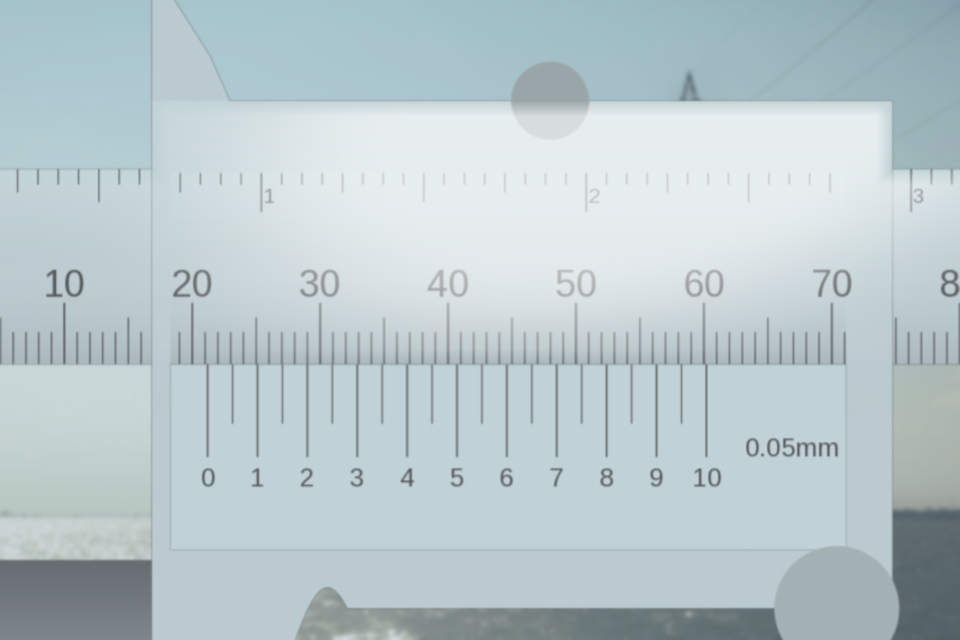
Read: 21.2mm
